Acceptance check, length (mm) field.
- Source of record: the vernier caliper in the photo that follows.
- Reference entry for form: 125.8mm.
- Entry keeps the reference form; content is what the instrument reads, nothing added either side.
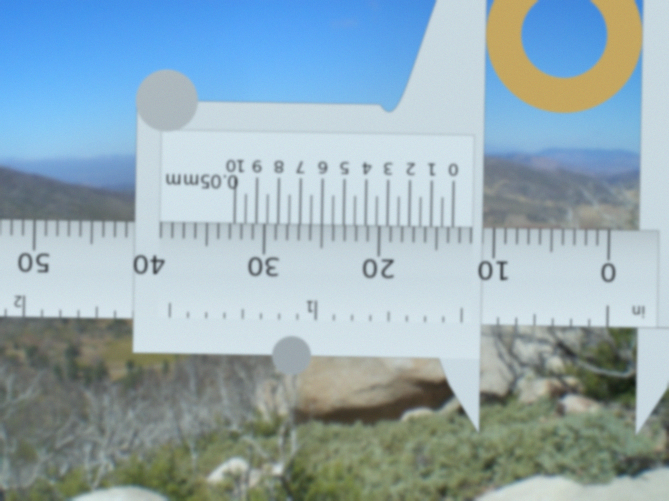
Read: 13.6mm
